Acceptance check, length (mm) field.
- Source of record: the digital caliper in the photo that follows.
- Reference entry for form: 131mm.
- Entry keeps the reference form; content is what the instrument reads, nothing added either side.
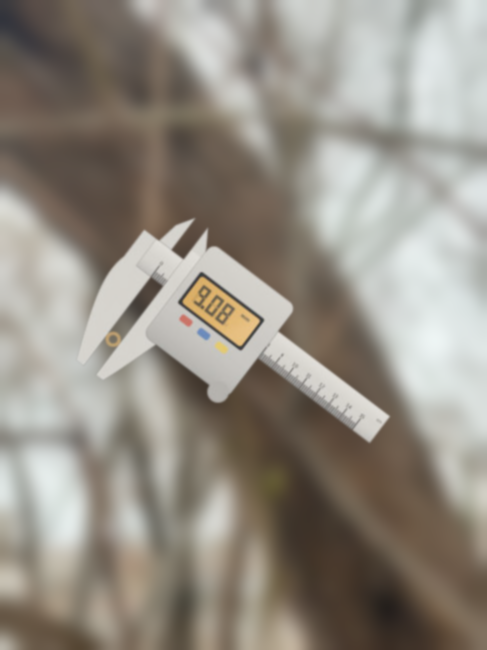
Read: 9.08mm
